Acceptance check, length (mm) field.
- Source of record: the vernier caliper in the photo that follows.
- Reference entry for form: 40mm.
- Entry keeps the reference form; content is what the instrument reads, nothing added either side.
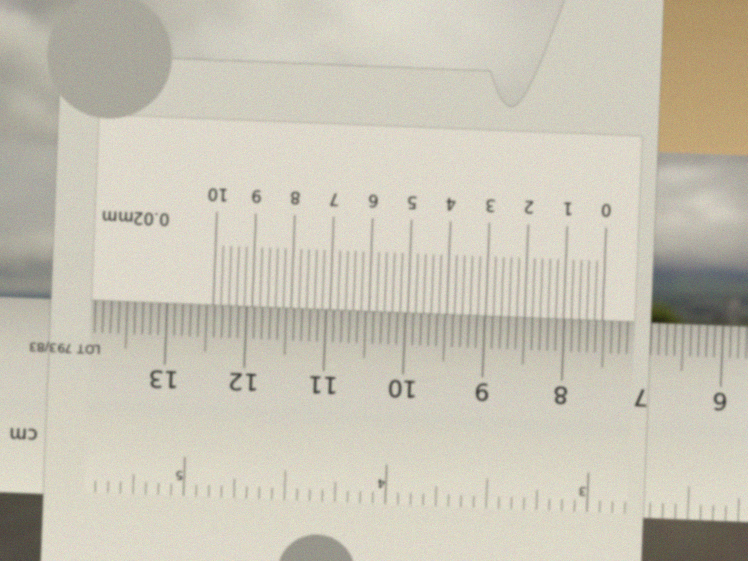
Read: 75.2mm
